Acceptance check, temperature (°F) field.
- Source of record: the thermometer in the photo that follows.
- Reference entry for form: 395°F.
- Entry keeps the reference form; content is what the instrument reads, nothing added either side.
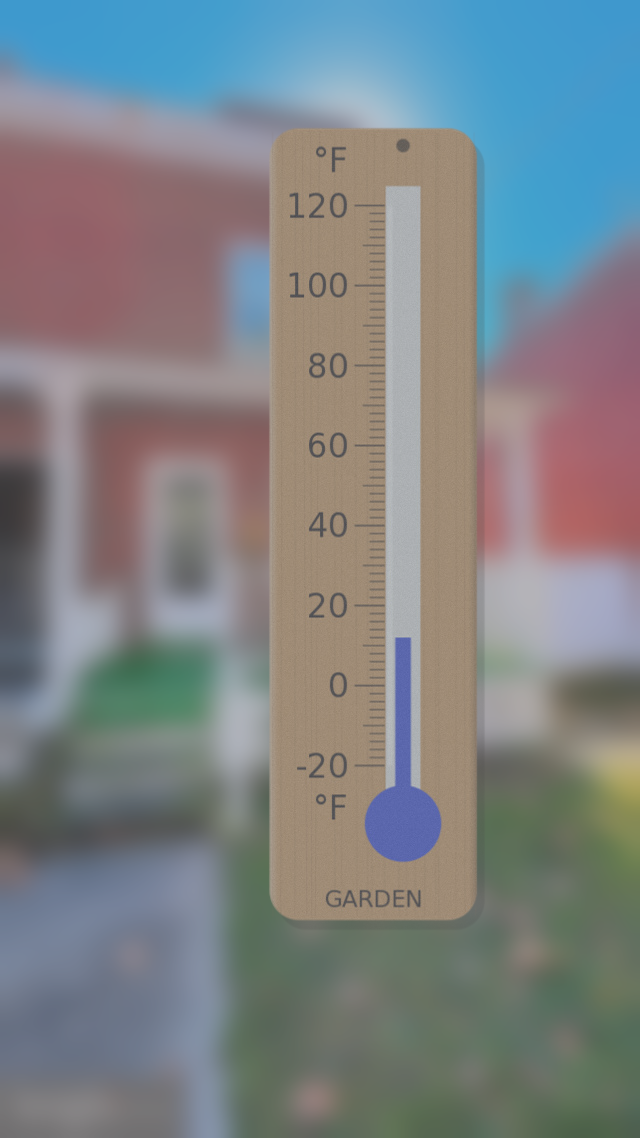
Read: 12°F
